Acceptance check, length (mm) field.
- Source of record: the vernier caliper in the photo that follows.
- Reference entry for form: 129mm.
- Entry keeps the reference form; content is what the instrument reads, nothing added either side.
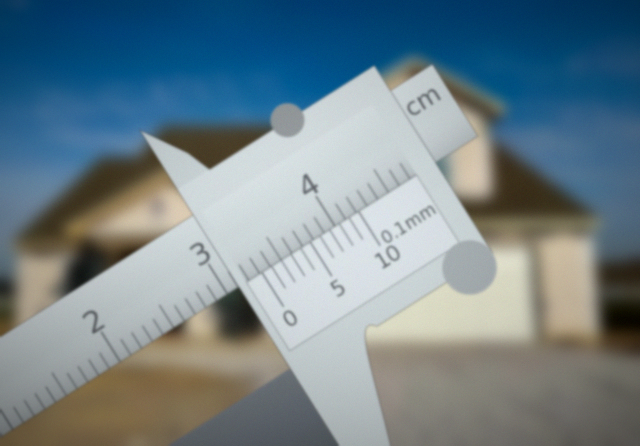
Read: 33.2mm
